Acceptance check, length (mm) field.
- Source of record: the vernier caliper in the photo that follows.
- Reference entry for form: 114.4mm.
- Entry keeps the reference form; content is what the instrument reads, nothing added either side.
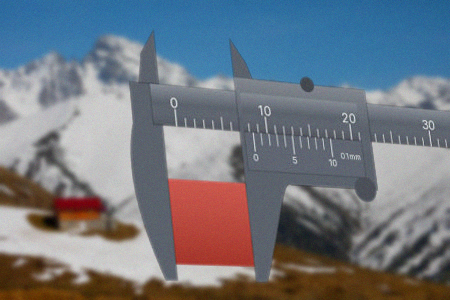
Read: 8.4mm
